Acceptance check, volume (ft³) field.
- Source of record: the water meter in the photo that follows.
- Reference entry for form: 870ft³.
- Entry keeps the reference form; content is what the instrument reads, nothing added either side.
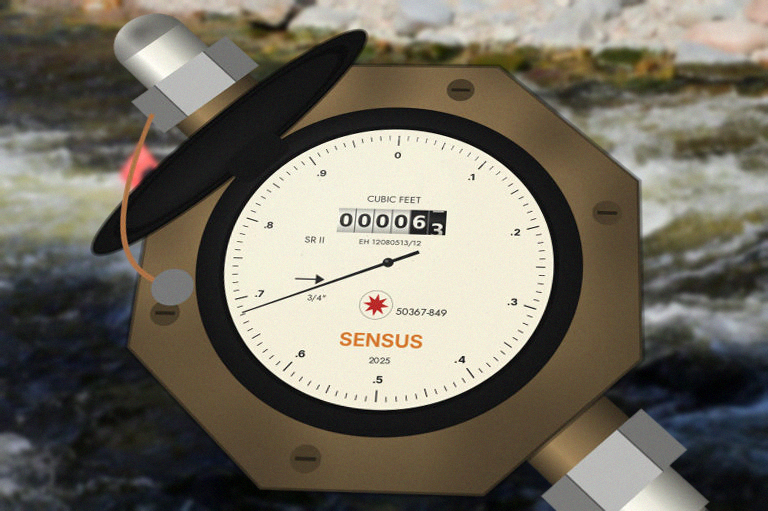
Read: 62.68ft³
